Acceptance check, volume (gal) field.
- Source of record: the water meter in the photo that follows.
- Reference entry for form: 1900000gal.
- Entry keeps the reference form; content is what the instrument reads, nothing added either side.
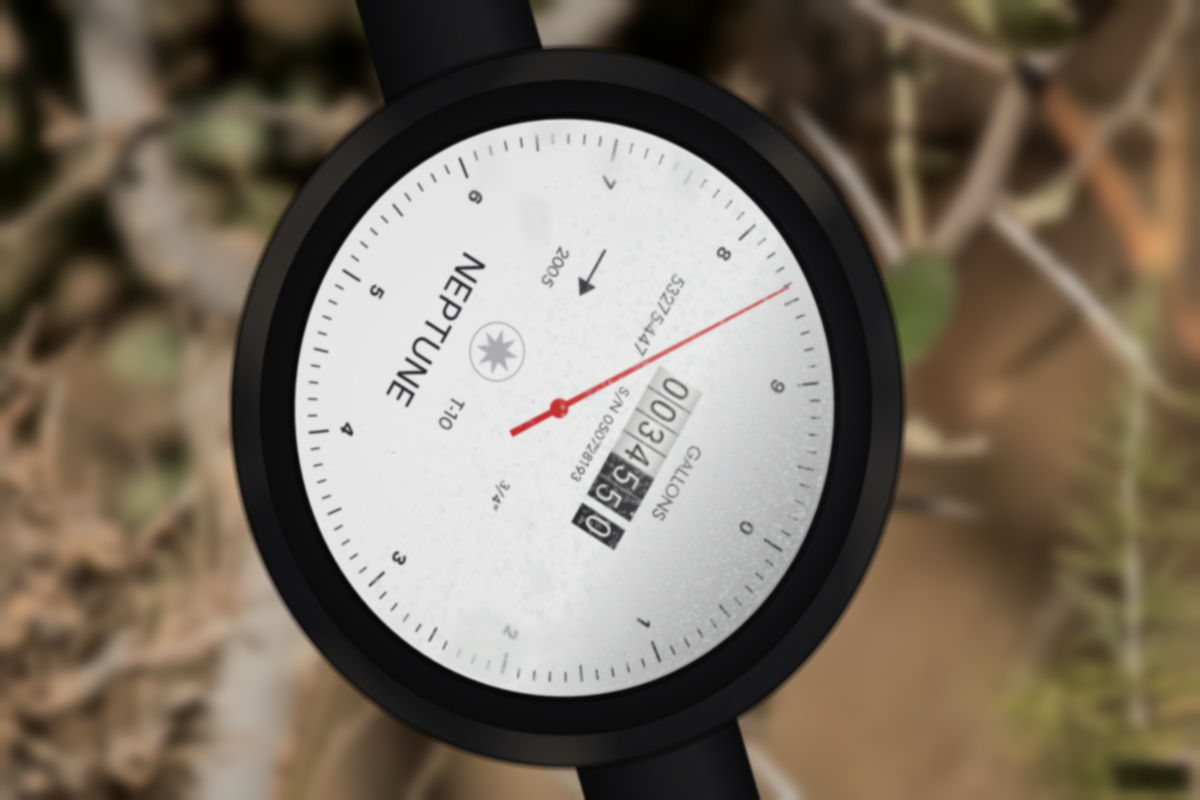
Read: 34548.4gal
